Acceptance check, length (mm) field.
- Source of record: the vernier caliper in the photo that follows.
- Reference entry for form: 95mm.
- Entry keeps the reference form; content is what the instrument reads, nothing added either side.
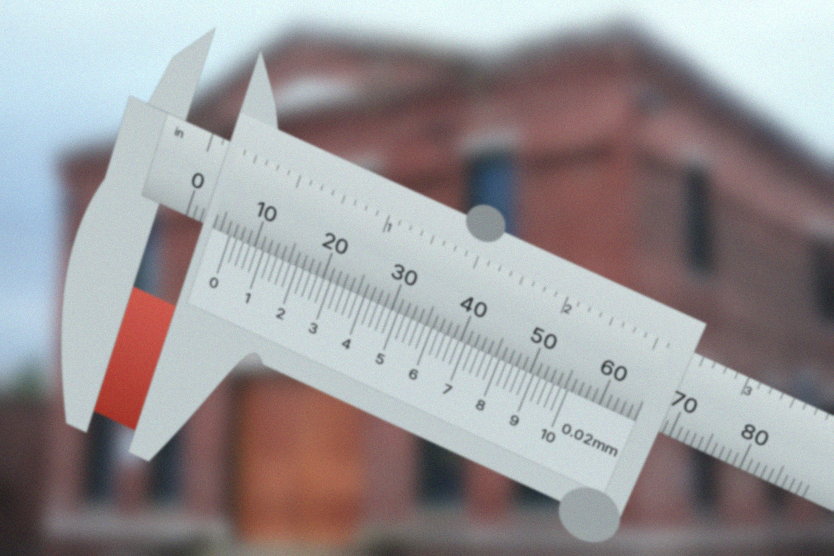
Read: 6.4mm
